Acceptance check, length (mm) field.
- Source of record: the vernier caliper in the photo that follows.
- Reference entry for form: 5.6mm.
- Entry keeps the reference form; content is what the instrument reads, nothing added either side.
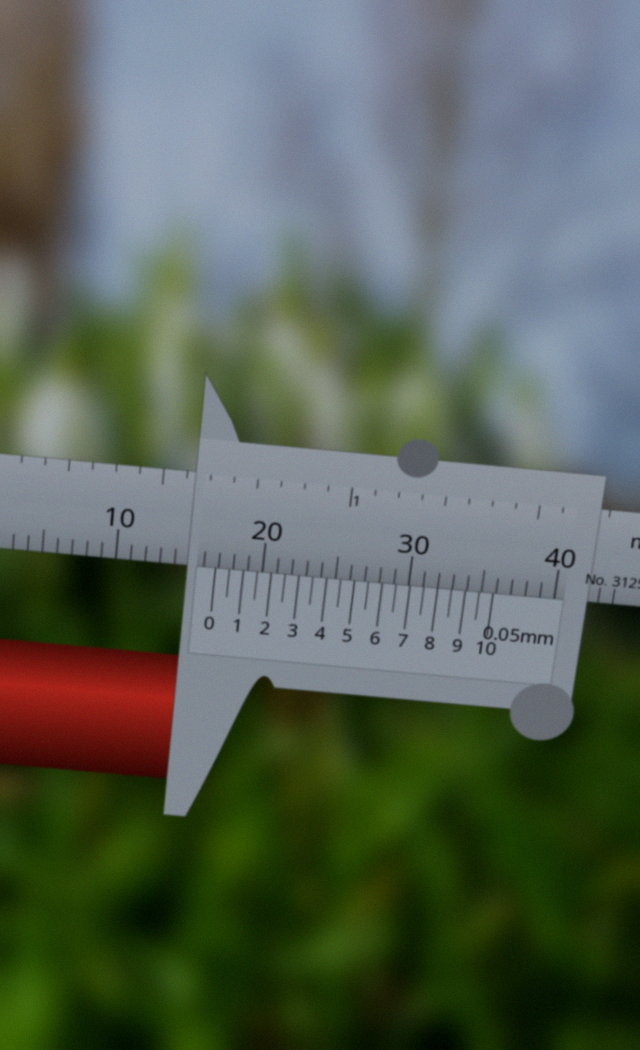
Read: 16.8mm
